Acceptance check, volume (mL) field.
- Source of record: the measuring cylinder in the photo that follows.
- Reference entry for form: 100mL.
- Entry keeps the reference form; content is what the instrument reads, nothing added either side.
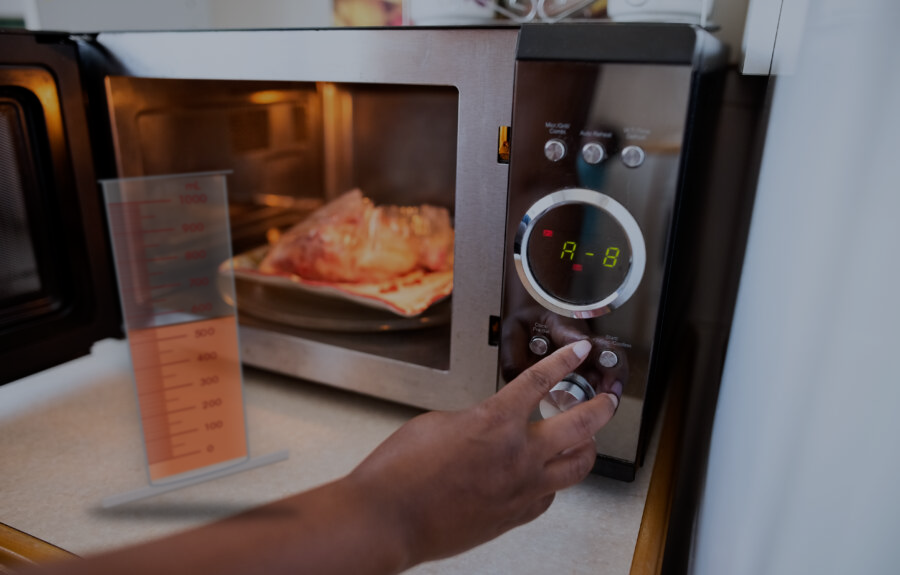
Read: 550mL
